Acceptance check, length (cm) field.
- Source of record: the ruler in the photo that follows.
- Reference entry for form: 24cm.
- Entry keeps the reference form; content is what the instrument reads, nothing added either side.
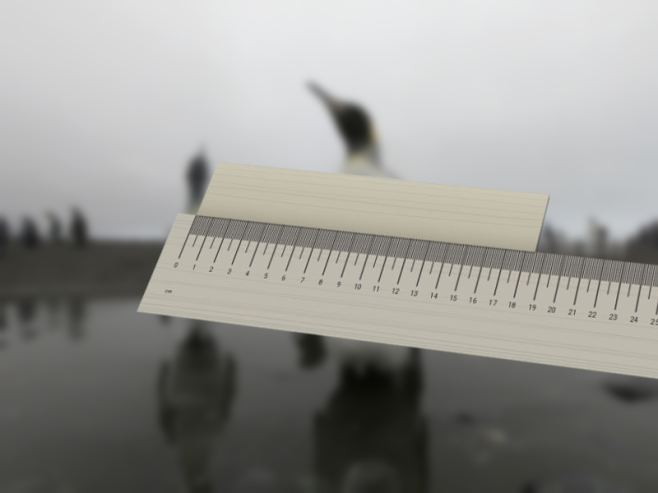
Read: 18.5cm
